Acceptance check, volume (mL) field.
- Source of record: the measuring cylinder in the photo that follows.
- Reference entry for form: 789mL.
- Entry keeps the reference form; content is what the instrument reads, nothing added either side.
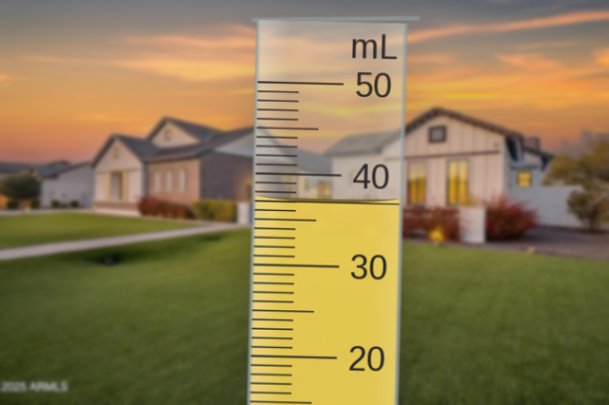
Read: 37mL
